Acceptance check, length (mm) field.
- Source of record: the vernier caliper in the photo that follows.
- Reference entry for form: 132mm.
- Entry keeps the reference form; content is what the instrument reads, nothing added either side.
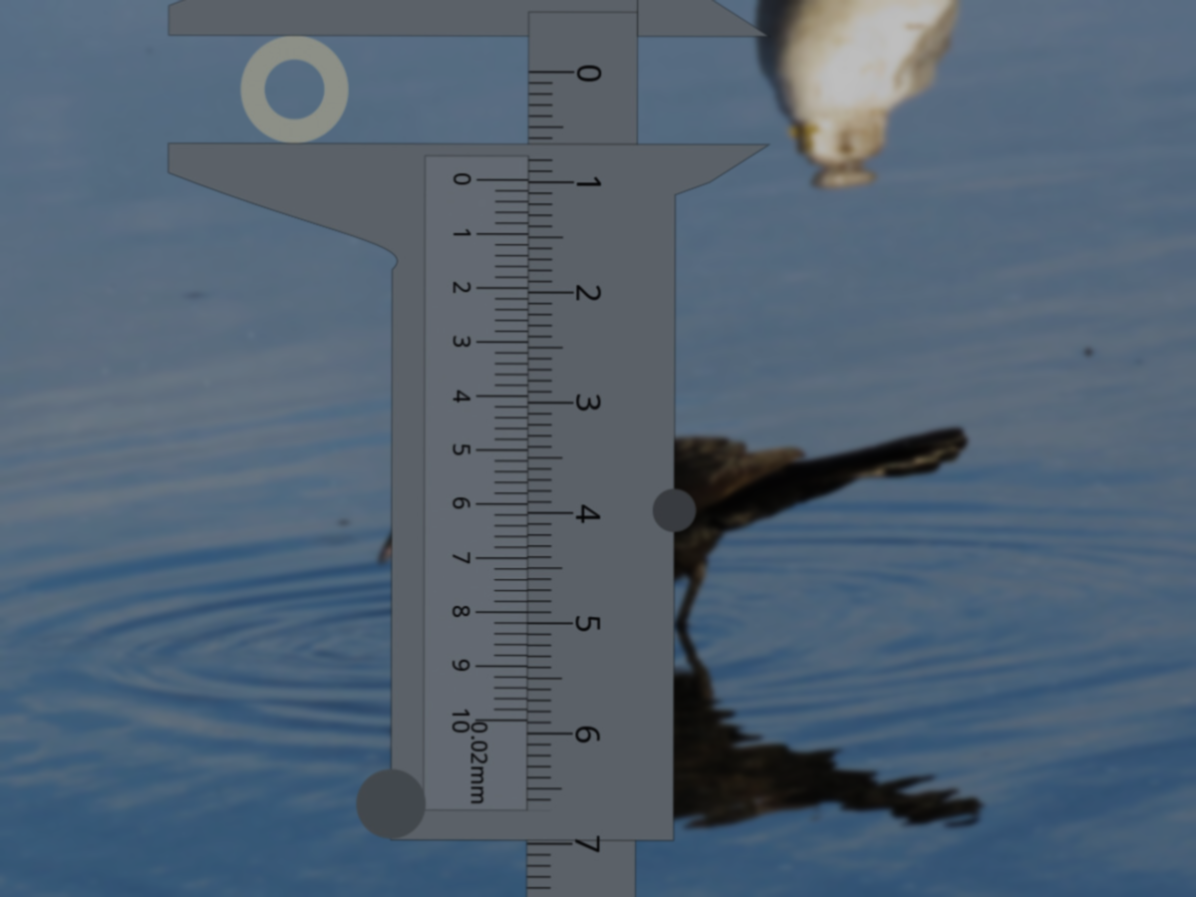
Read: 9.8mm
